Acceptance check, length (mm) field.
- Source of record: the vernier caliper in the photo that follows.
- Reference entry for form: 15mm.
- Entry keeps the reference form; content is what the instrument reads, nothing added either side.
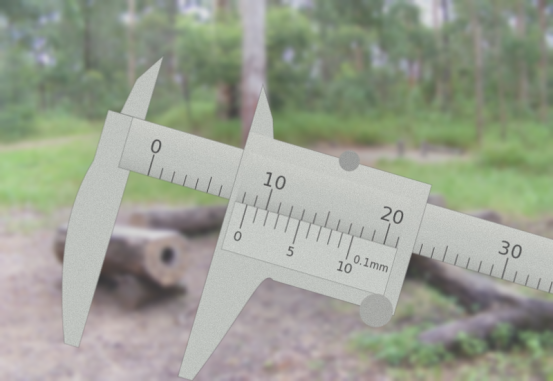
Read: 8.4mm
